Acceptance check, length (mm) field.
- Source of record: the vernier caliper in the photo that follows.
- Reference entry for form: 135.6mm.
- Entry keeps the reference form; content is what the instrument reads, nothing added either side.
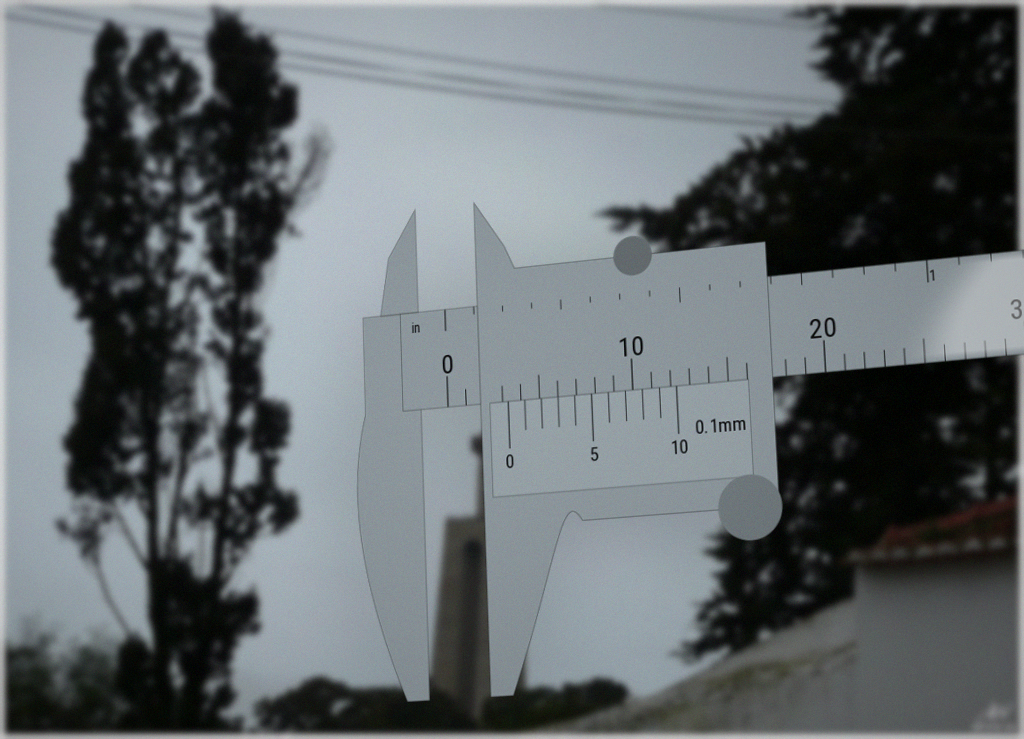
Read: 3.3mm
